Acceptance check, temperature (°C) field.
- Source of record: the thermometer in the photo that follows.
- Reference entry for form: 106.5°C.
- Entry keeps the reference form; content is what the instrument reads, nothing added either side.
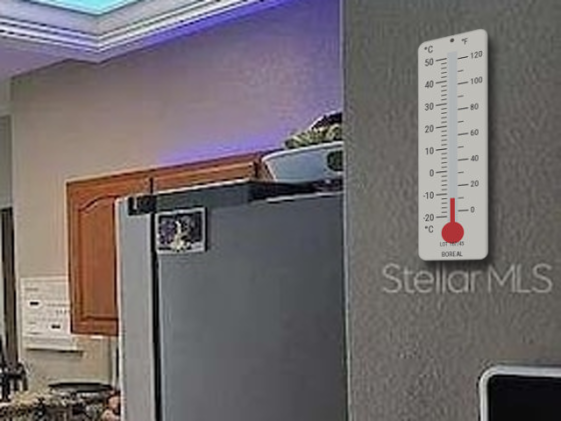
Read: -12°C
